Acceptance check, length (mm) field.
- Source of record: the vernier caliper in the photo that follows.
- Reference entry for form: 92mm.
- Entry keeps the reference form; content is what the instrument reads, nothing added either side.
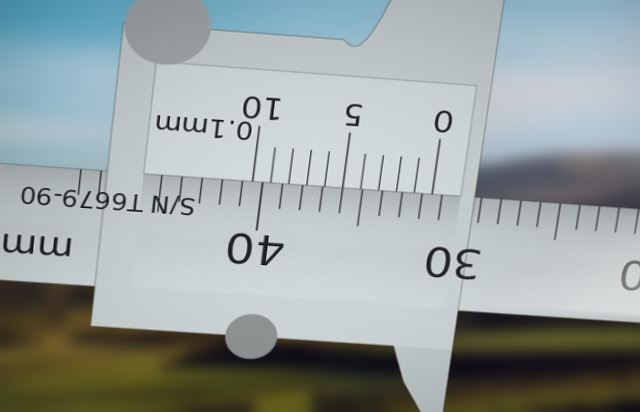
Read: 31.5mm
